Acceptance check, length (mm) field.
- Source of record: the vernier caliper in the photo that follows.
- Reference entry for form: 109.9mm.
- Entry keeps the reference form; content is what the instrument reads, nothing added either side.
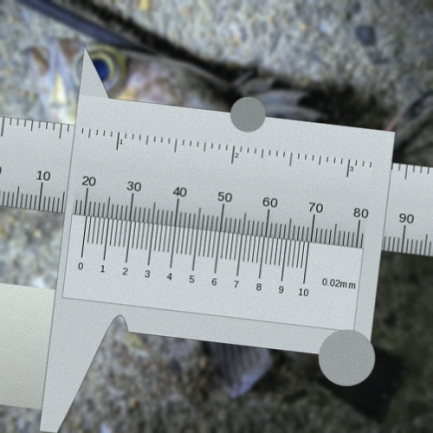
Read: 20.5mm
